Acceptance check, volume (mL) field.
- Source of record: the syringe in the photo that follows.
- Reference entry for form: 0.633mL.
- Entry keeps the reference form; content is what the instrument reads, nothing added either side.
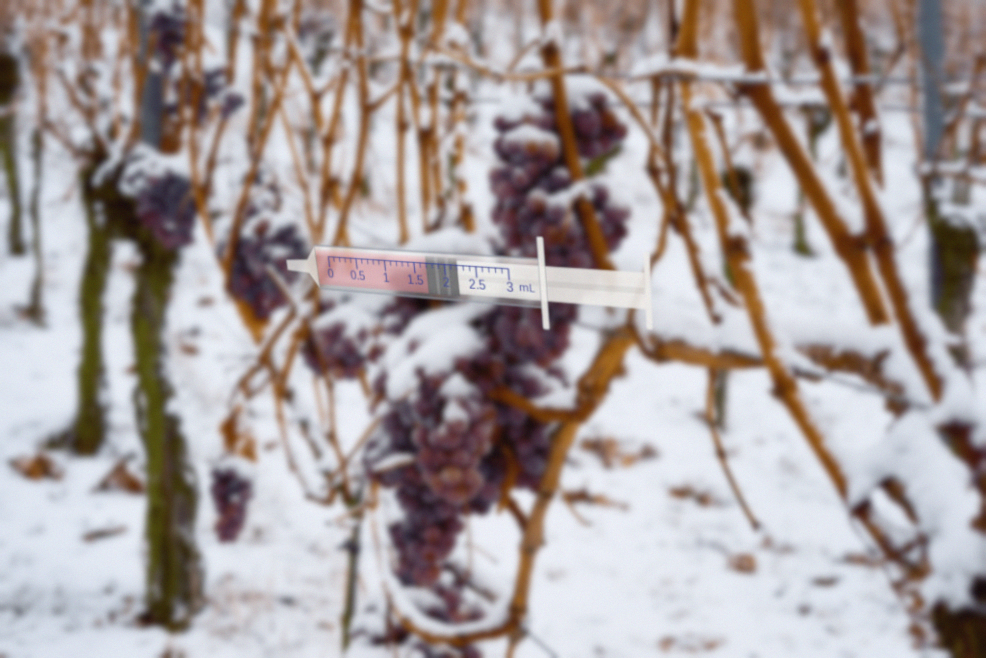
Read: 1.7mL
